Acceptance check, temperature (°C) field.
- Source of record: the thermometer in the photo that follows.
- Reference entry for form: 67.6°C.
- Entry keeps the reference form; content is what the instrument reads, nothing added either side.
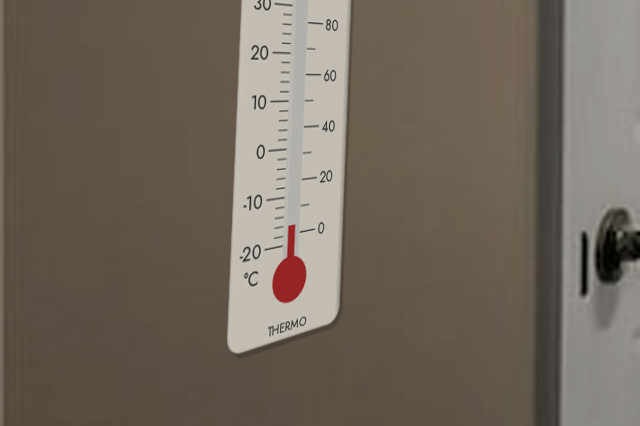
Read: -16°C
